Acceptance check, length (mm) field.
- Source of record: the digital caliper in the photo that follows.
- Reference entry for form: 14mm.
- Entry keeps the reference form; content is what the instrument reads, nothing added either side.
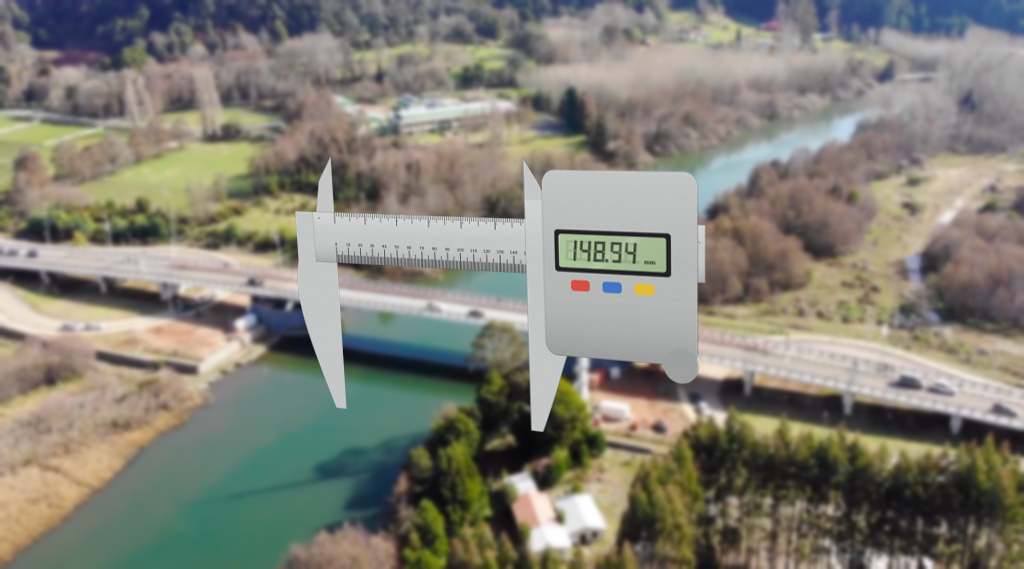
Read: 148.94mm
